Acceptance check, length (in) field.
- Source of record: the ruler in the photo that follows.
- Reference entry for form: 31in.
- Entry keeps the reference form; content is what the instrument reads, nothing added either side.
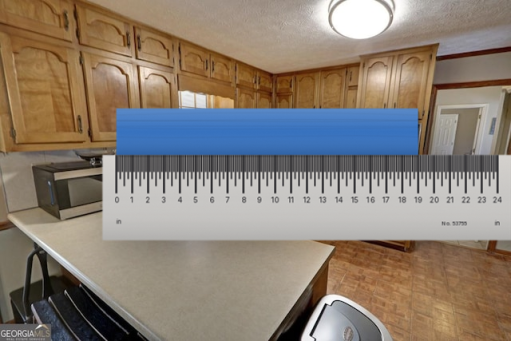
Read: 19in
